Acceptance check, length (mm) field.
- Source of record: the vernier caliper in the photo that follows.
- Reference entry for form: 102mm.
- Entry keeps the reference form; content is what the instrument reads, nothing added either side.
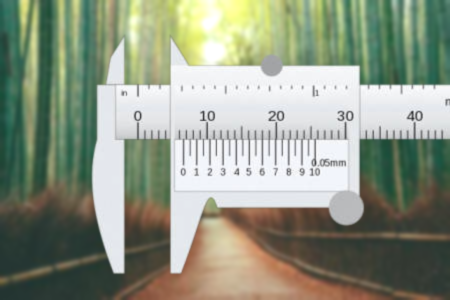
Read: 6.6mm
